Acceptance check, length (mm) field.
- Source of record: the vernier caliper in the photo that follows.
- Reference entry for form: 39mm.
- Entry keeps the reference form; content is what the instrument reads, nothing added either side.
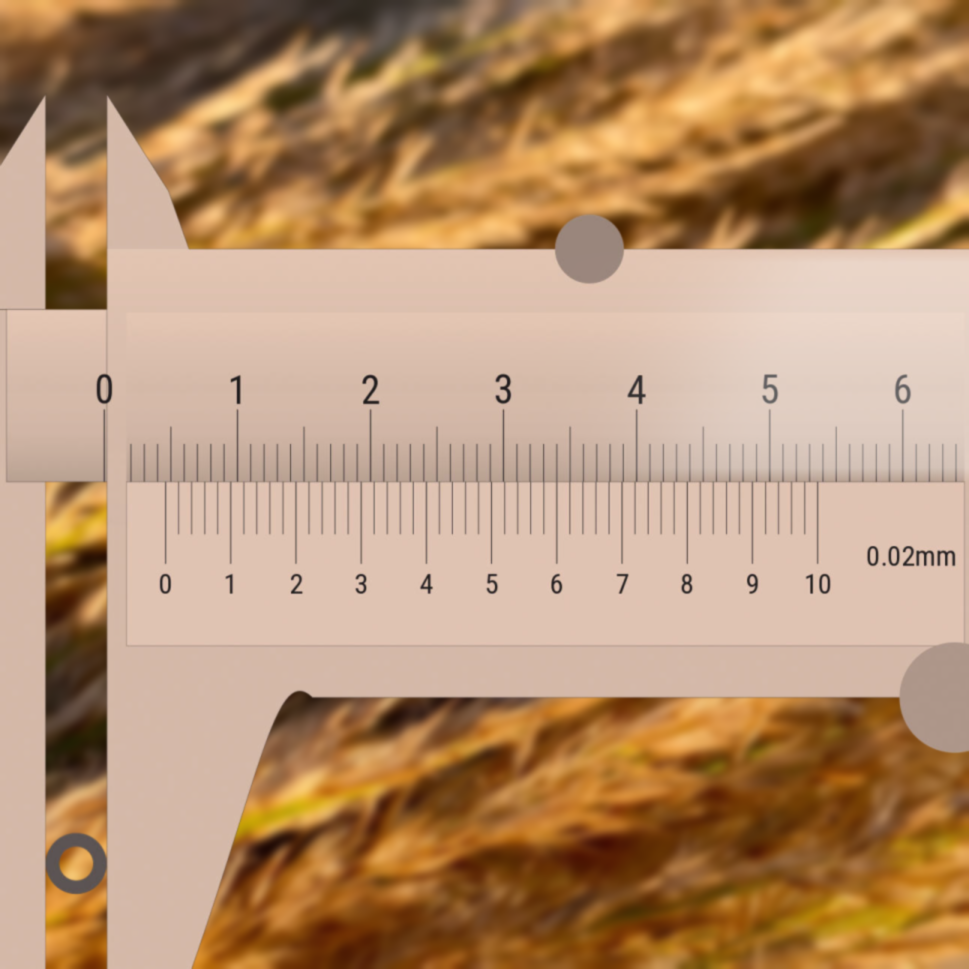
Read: 4.6mm
